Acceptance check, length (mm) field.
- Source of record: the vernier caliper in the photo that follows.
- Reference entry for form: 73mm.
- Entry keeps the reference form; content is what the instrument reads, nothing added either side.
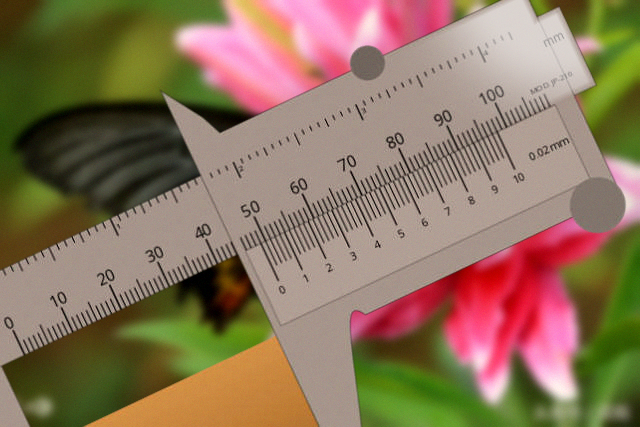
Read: 49.0mm
